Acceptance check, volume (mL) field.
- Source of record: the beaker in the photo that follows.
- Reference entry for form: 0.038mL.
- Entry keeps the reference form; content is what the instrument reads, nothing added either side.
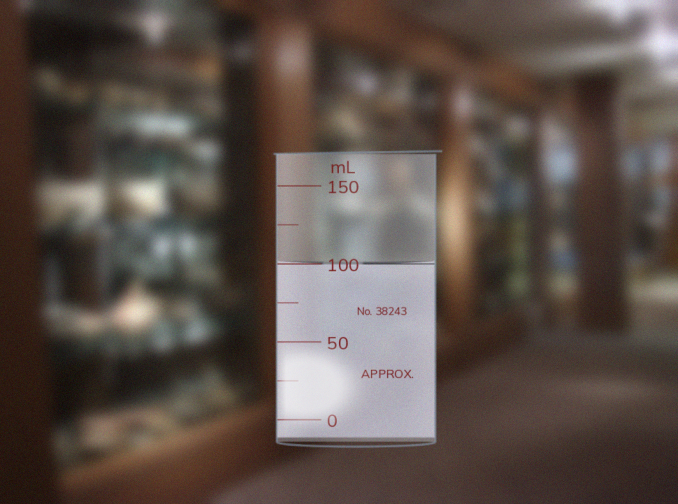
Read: 100mL
